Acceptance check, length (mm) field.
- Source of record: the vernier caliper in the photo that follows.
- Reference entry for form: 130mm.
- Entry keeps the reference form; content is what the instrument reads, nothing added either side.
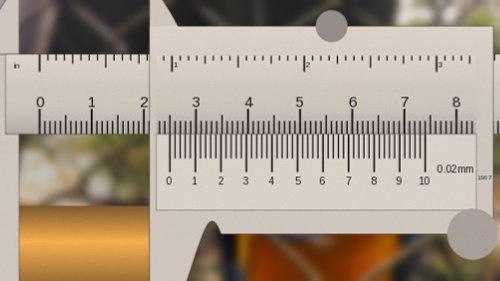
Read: 25.0mm
